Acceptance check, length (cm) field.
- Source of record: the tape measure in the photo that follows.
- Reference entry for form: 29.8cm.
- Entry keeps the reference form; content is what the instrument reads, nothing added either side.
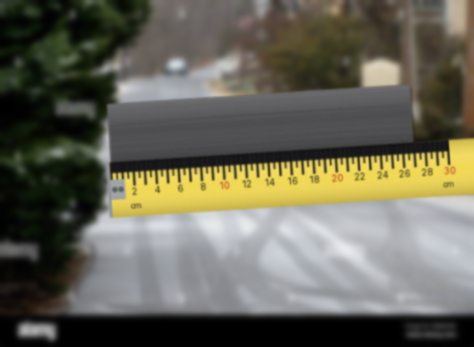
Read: 27cm
